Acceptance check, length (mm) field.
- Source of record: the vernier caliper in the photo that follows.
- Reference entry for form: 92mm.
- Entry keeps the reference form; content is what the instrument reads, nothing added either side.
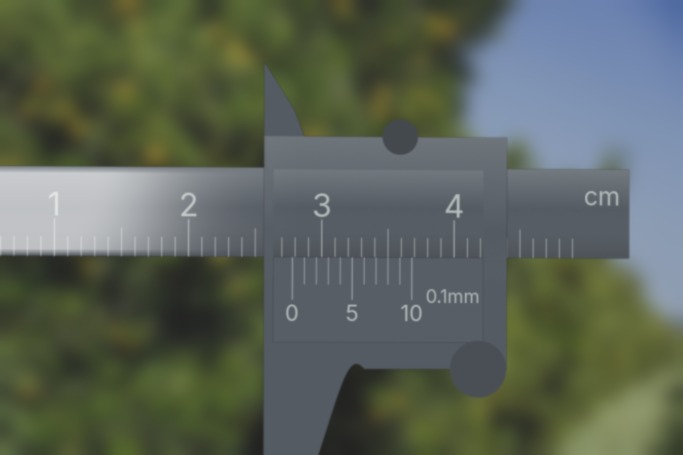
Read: 27.8mm
